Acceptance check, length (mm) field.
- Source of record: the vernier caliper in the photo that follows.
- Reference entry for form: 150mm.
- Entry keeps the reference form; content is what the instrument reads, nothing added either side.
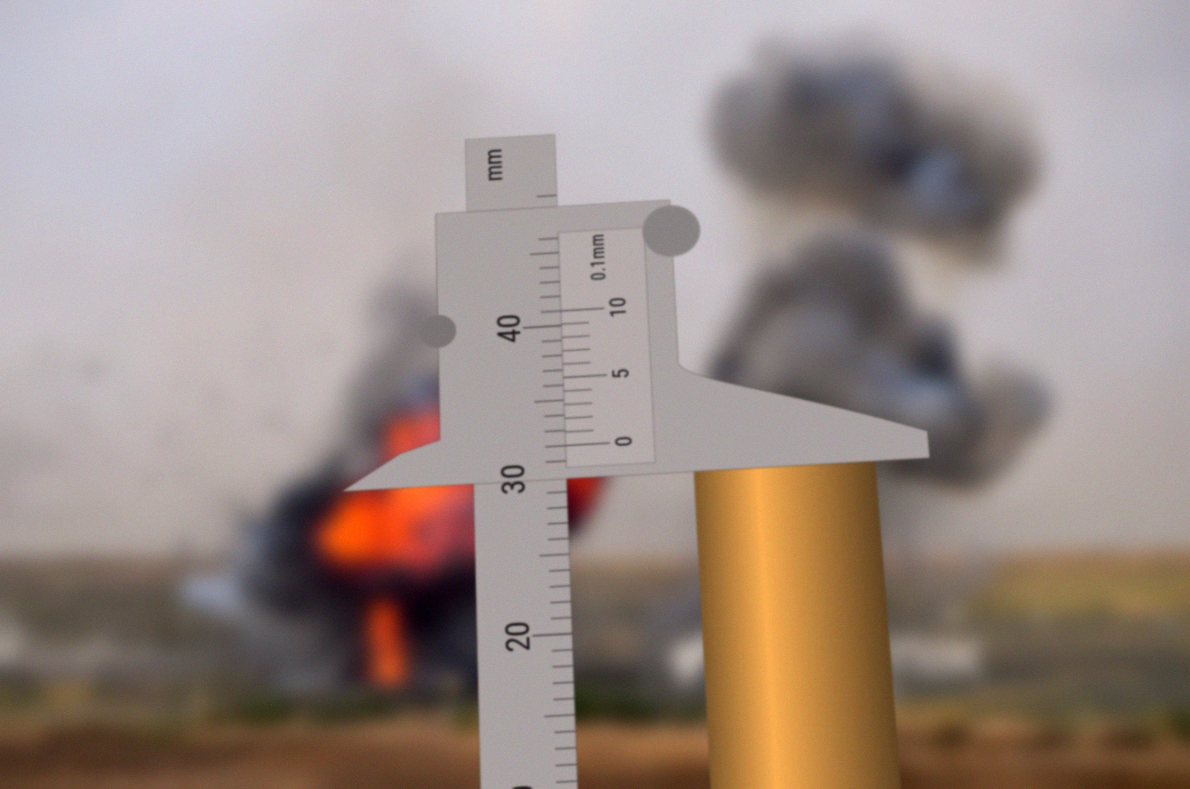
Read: 32.0mm
